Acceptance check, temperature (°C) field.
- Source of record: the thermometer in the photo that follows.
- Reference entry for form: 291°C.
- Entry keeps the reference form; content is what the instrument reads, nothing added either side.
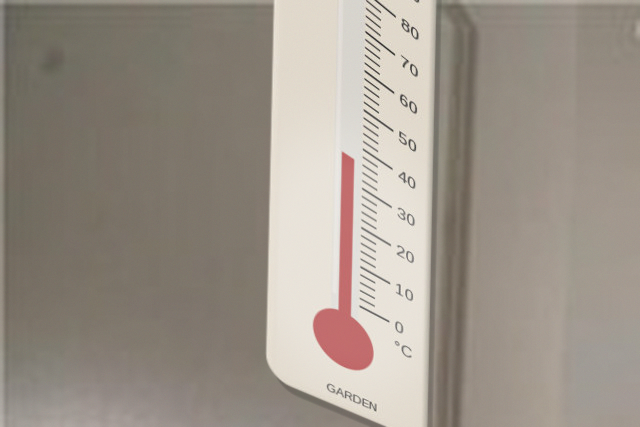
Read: 36°C
